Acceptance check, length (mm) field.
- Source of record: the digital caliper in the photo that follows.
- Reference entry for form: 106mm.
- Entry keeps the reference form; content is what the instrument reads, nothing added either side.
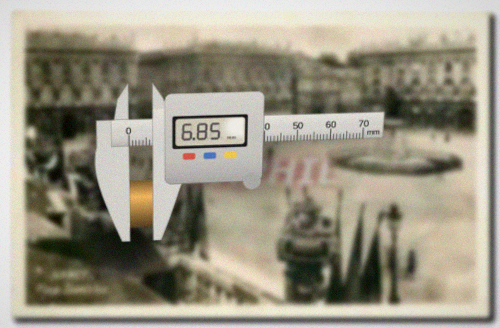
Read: 6.85mm
